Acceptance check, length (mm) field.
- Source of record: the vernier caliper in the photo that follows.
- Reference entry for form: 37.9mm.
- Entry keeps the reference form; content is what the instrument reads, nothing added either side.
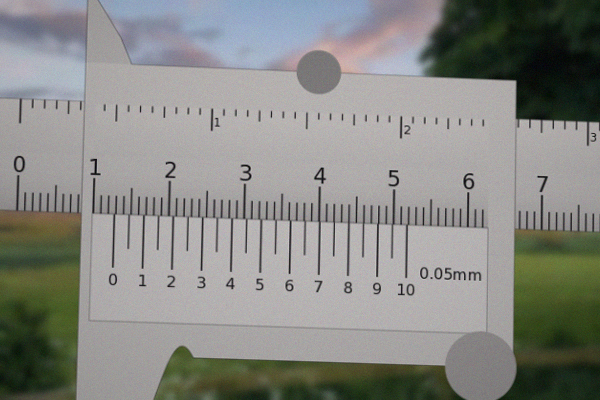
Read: 12.8mm
